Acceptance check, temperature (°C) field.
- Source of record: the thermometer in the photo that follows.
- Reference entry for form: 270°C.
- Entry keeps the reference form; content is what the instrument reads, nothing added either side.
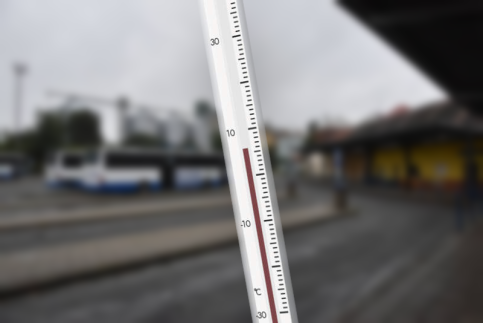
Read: 6°C
